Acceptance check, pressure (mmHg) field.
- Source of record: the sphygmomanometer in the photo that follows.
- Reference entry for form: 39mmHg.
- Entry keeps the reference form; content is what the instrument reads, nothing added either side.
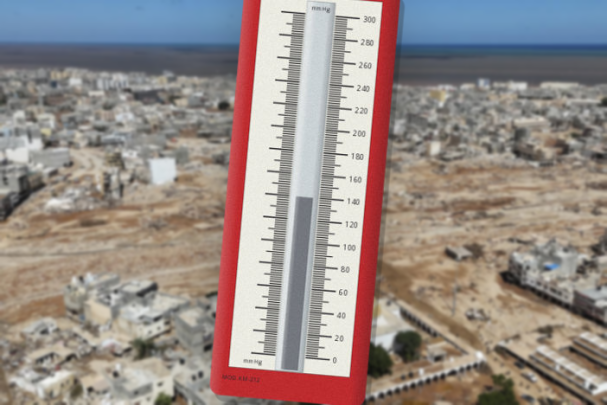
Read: 140mmHg
